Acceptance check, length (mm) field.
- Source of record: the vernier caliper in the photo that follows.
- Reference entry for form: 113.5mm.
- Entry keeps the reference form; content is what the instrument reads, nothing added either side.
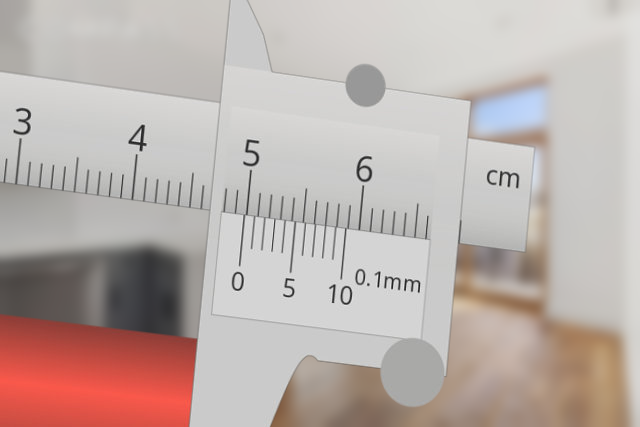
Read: 49.8mm
